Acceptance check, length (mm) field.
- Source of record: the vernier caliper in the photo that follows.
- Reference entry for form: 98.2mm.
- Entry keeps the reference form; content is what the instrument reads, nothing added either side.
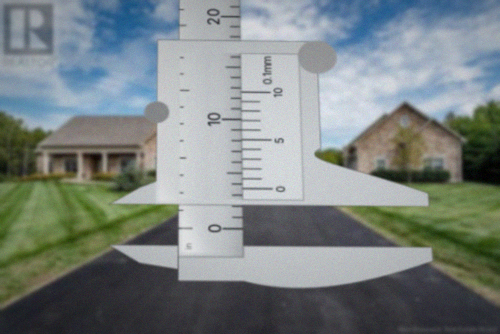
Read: 3.6mm
